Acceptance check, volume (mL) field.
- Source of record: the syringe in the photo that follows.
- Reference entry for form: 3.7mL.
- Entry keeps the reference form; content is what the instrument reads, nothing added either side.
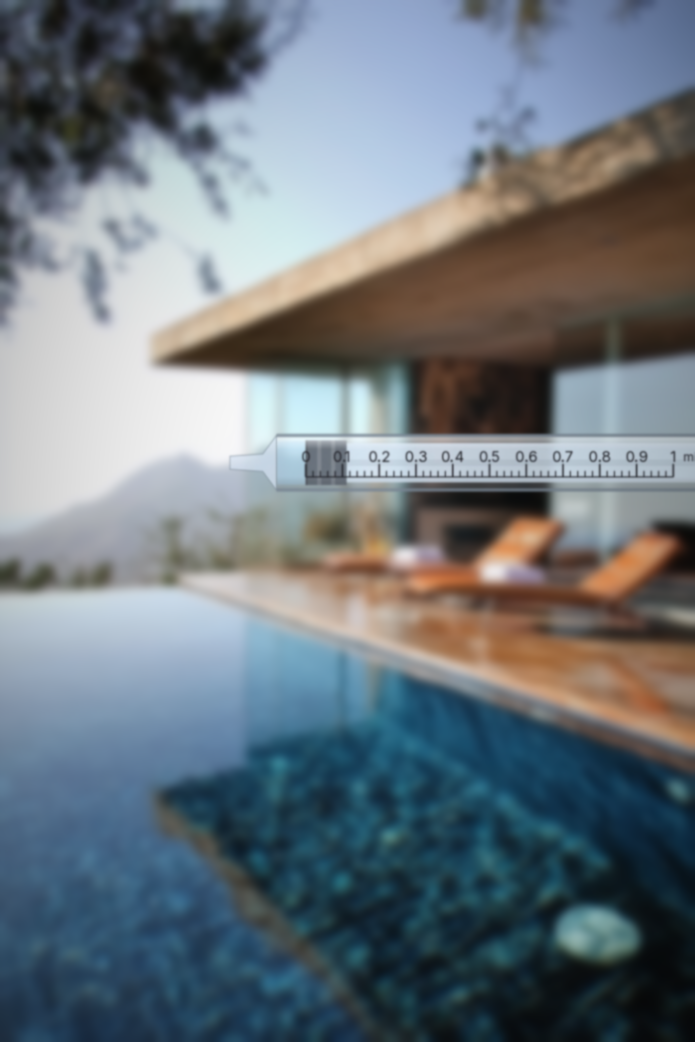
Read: 0mL
